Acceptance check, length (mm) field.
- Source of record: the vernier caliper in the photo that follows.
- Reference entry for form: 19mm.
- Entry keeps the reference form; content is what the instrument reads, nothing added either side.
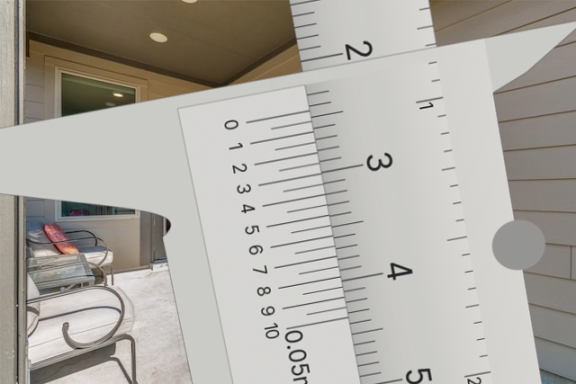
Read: 24.4mm
